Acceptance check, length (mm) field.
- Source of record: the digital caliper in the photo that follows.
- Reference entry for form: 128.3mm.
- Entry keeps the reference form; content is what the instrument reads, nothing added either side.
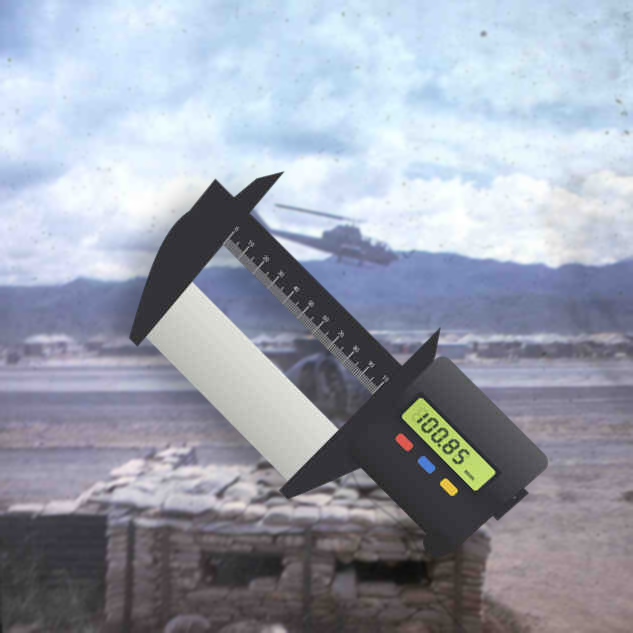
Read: 100.85mm
